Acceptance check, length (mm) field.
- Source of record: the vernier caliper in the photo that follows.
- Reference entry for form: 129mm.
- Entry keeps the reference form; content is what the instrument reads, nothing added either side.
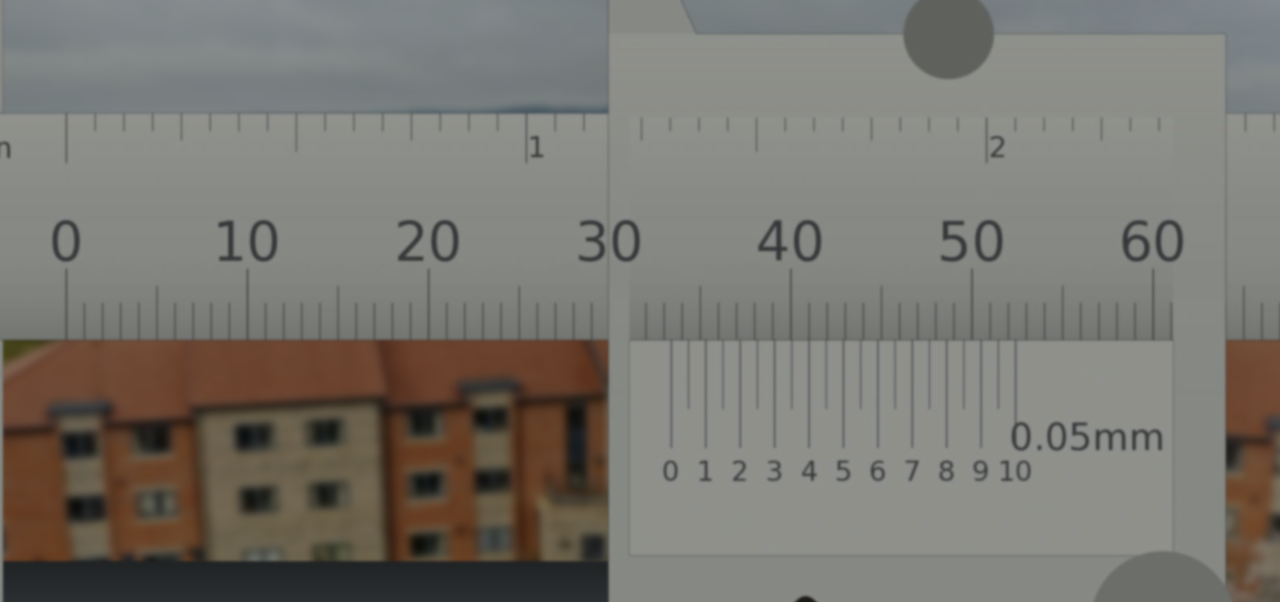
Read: 33.4mm
